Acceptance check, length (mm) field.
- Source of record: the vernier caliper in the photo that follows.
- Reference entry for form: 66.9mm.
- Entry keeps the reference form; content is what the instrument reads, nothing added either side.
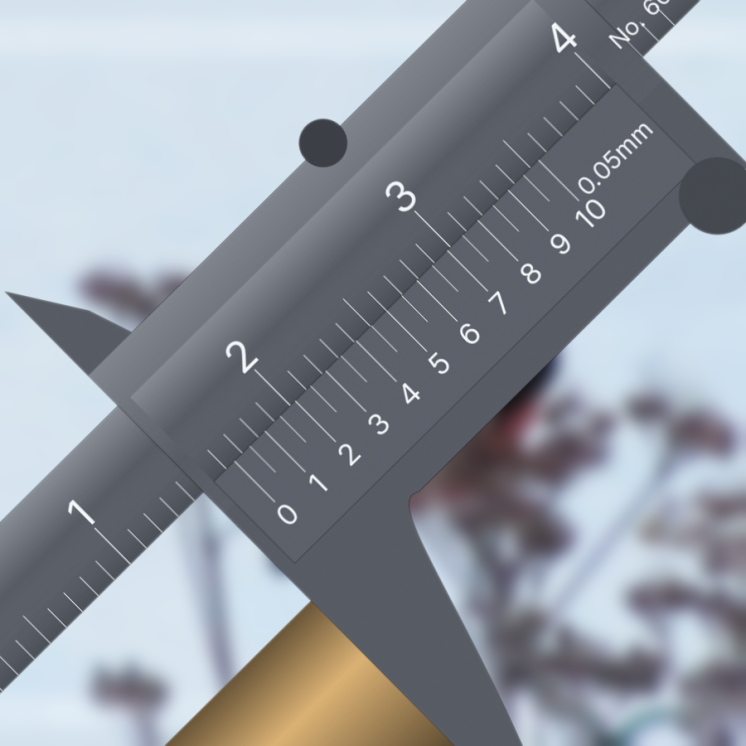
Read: 16.50mm
